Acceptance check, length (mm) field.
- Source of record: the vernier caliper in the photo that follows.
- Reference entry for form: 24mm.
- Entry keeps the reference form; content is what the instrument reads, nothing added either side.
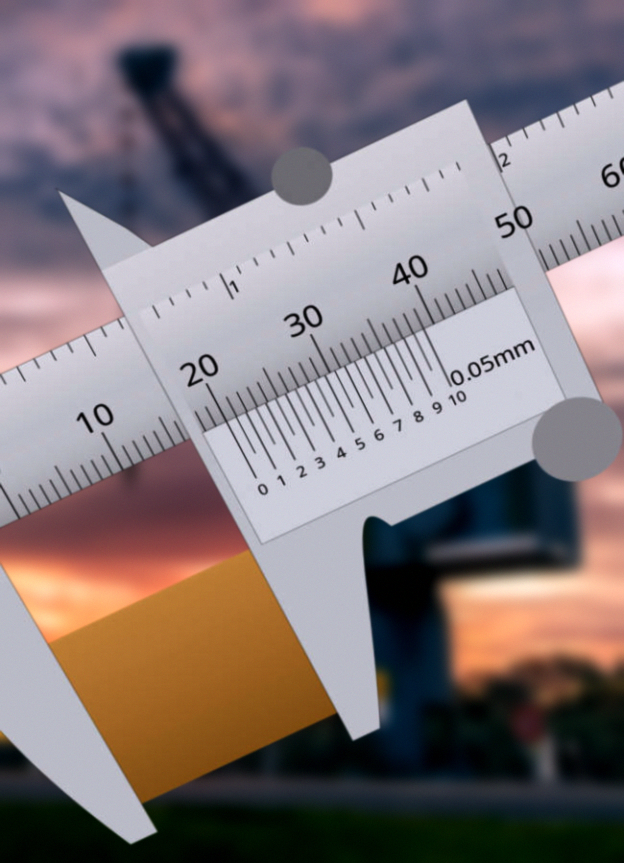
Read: 20.0mm
